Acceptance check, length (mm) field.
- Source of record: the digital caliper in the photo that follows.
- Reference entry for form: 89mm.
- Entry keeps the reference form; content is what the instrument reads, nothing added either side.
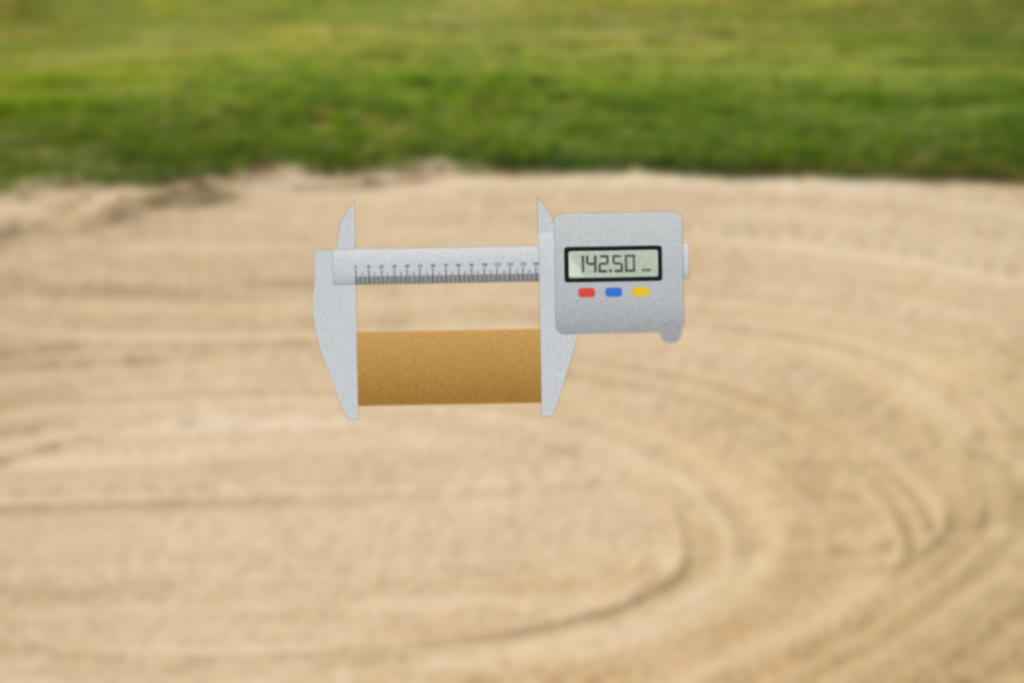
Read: 142.50mm
